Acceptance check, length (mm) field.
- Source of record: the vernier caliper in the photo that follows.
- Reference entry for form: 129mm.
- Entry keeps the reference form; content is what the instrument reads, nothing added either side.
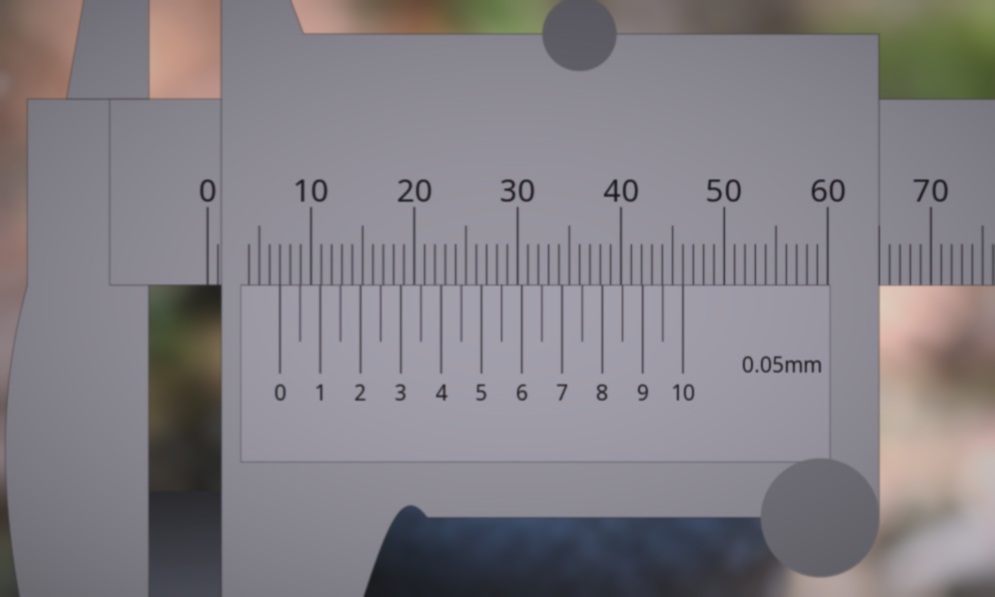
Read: 7.0mm
